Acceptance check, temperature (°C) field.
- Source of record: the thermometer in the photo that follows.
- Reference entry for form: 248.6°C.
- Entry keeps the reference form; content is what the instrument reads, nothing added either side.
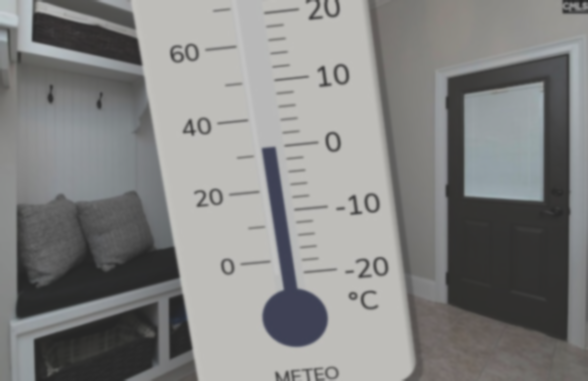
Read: 0°C
